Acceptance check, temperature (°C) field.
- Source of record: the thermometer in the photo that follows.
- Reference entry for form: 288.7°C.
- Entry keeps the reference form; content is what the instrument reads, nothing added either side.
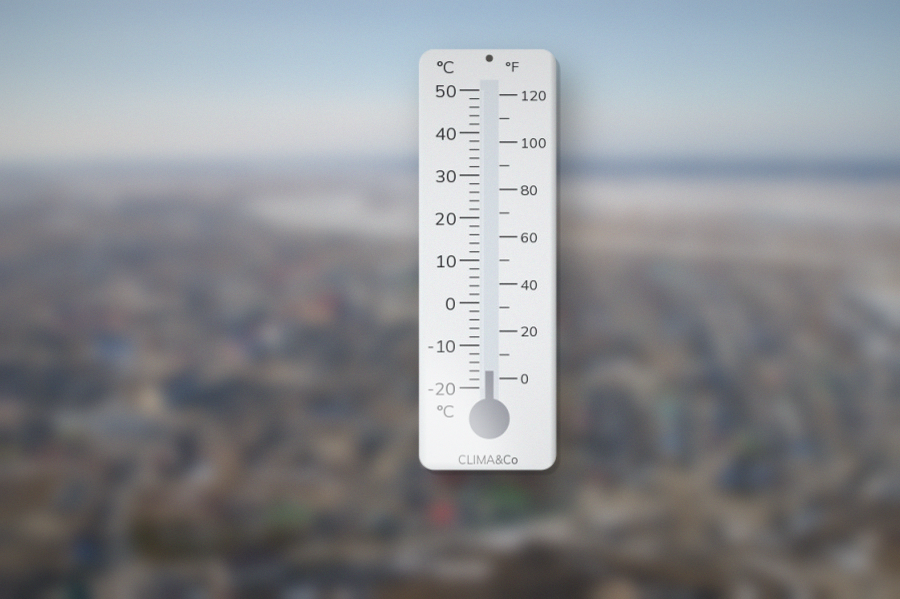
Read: -16°C
